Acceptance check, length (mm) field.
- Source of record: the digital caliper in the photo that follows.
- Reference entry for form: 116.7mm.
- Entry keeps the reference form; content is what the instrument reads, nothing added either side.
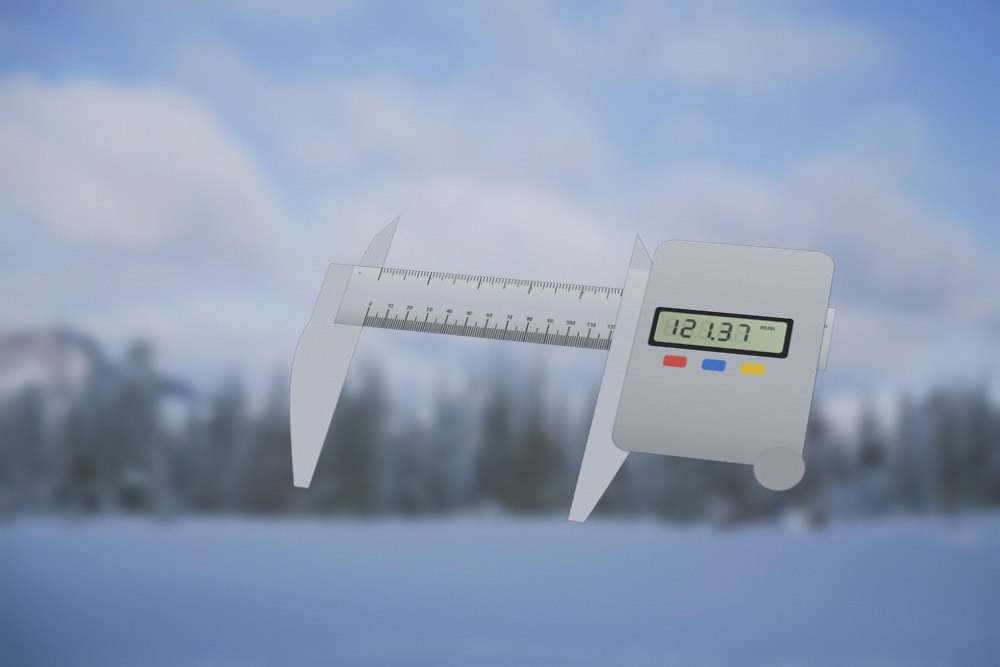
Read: 121.37mm
